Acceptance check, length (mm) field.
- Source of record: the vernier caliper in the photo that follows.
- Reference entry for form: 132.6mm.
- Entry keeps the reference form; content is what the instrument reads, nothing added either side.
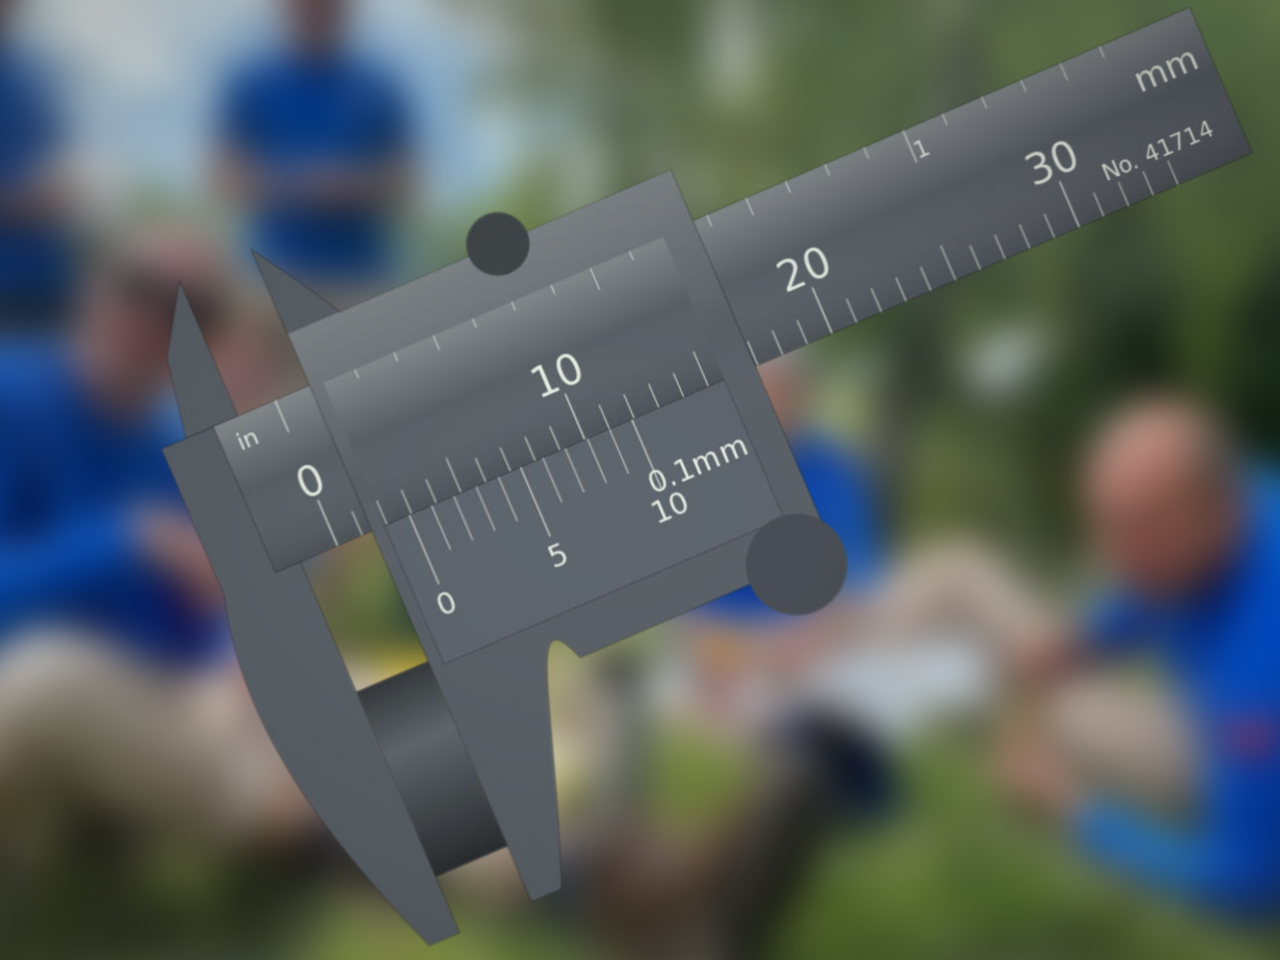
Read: 2.9mm
